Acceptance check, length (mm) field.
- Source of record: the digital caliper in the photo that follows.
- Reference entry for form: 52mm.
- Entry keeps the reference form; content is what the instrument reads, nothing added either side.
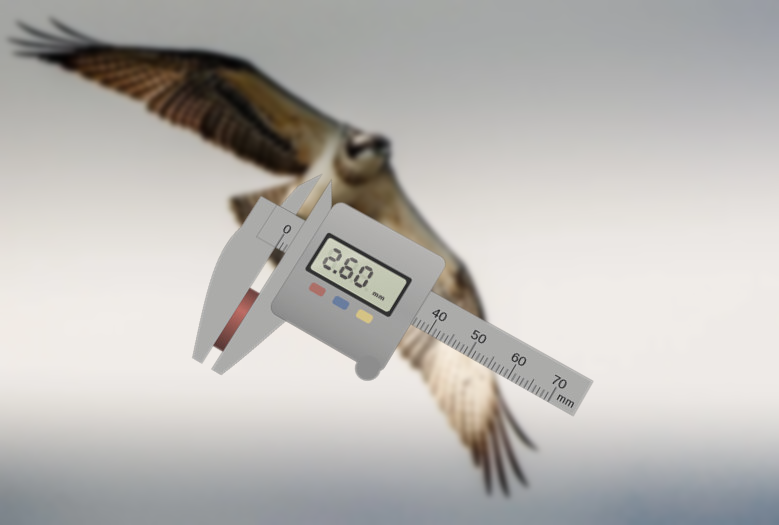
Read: 2.60mm
